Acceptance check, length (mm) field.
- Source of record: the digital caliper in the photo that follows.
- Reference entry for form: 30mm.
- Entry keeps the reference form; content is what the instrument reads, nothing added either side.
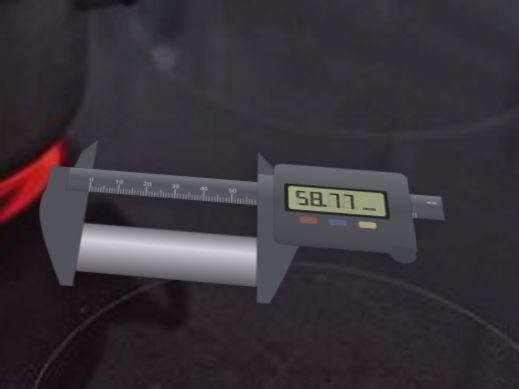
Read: 58.77mm
